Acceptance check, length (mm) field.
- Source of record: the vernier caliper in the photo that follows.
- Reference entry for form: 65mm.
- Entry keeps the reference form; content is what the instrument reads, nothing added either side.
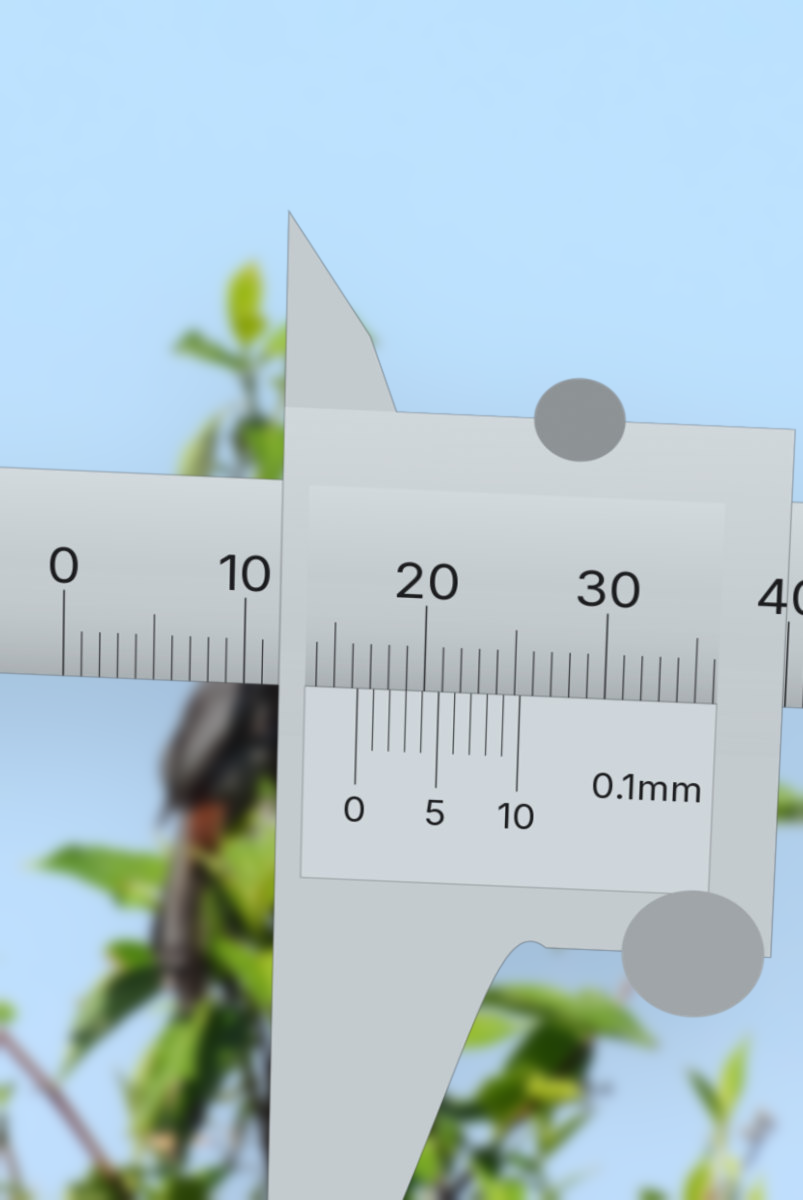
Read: 16.3mm
